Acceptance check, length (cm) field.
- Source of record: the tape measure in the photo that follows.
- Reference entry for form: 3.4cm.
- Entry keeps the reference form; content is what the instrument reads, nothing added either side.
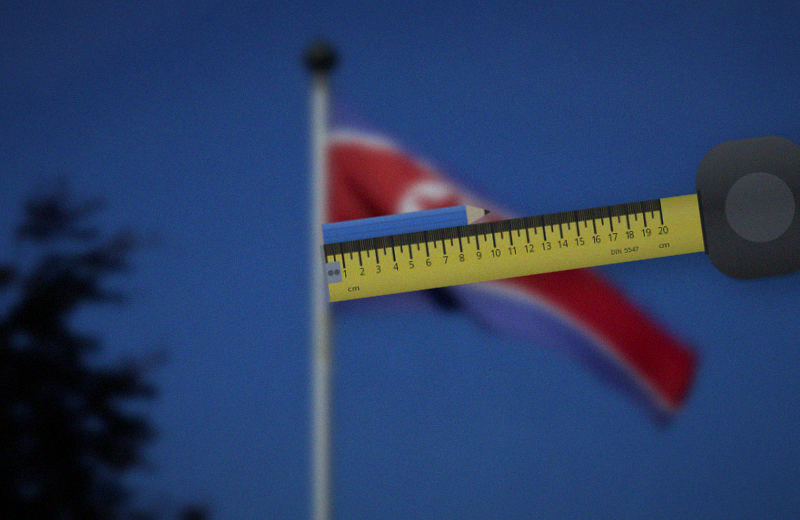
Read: 10cm
